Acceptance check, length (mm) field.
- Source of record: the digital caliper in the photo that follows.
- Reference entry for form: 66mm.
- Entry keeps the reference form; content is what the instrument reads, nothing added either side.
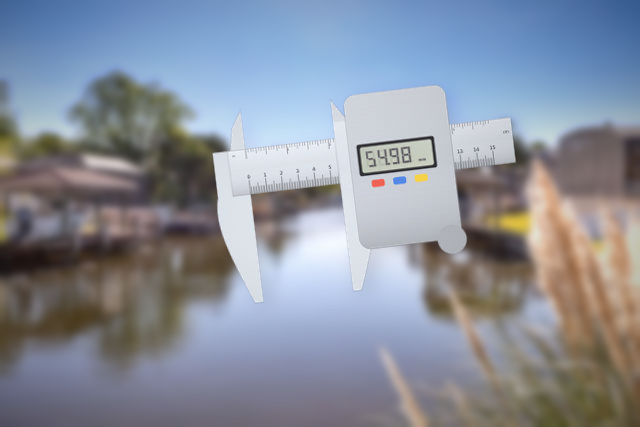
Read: 54.98mm
